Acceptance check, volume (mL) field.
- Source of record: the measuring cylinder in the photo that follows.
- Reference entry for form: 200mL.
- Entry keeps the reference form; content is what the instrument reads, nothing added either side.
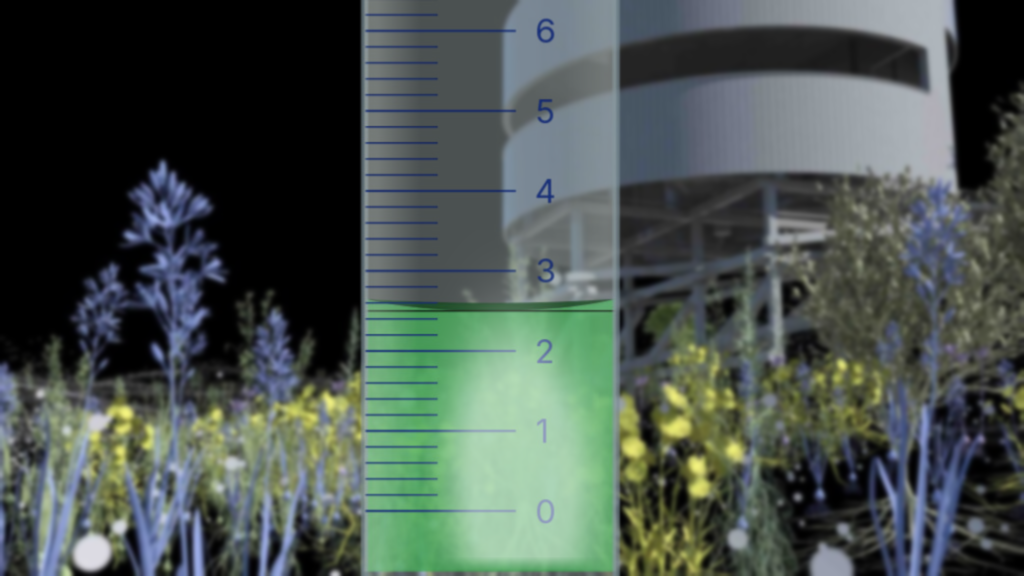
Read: 2.5mL
